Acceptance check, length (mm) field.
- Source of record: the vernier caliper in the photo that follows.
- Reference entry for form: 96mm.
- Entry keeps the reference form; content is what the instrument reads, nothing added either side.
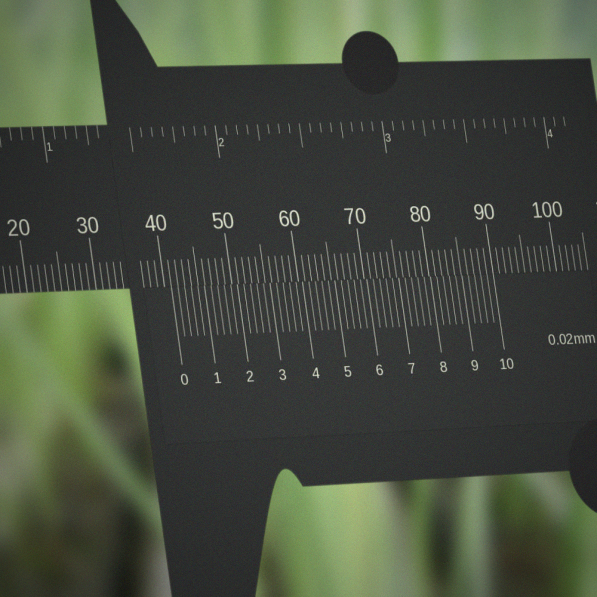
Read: 41.0mm
